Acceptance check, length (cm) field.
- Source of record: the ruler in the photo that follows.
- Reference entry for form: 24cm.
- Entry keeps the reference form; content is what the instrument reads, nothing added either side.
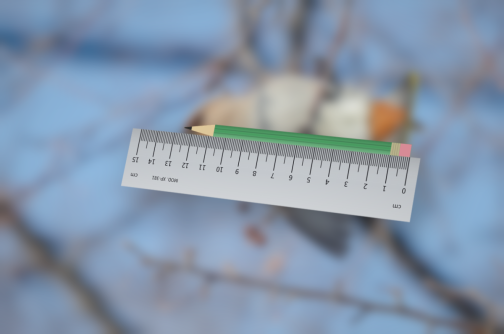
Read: 12.5cm
